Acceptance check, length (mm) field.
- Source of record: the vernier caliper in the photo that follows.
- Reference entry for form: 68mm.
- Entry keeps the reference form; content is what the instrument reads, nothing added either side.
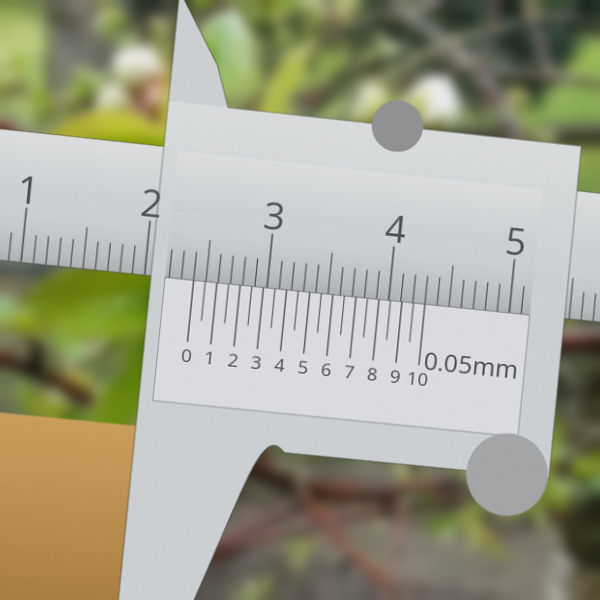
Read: 24.0mm
